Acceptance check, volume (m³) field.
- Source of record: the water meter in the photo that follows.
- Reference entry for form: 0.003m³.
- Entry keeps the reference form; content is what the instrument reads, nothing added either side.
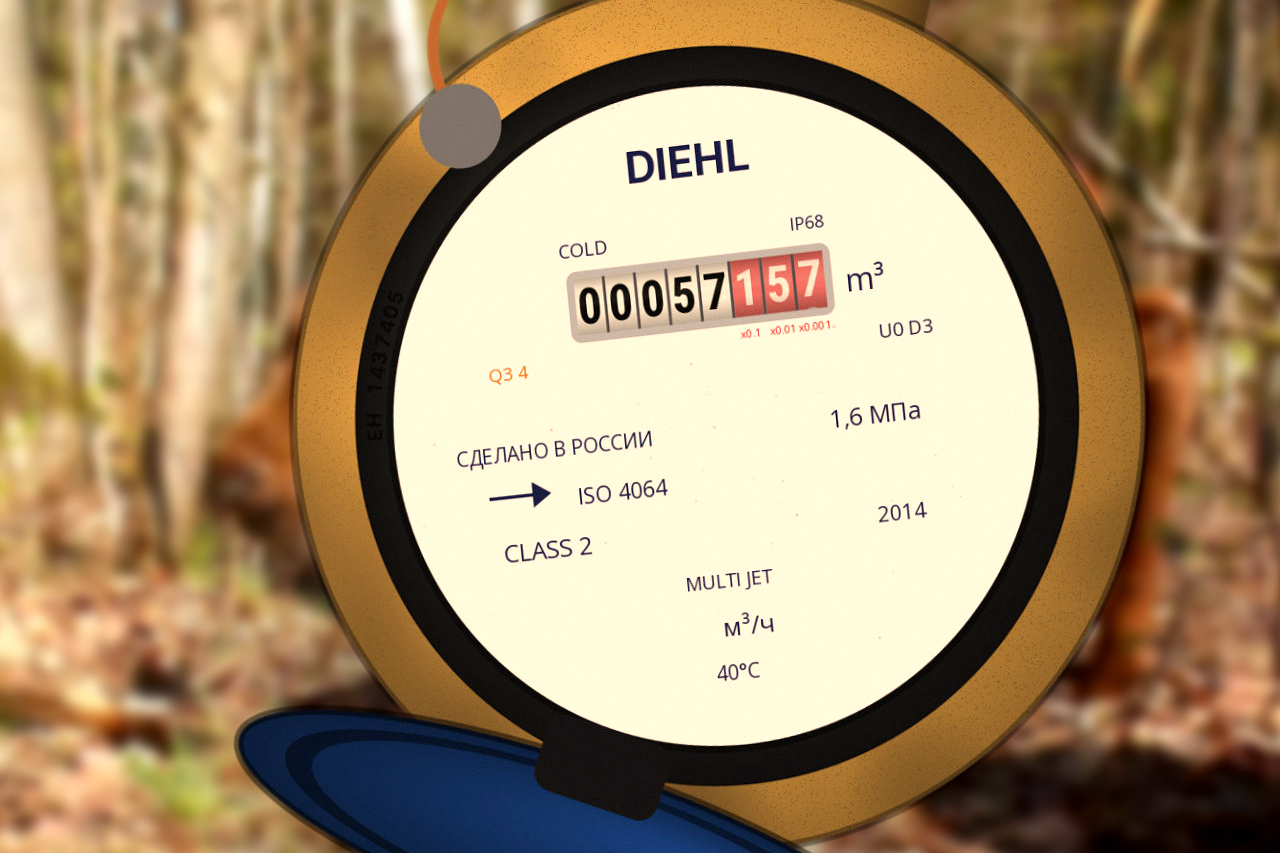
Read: 57.157m³
